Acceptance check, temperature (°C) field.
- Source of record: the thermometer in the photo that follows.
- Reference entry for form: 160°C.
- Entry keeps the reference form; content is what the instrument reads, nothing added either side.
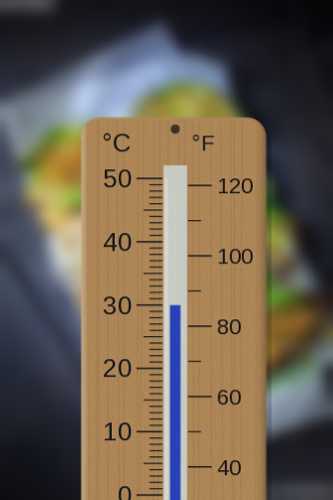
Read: 30°C
